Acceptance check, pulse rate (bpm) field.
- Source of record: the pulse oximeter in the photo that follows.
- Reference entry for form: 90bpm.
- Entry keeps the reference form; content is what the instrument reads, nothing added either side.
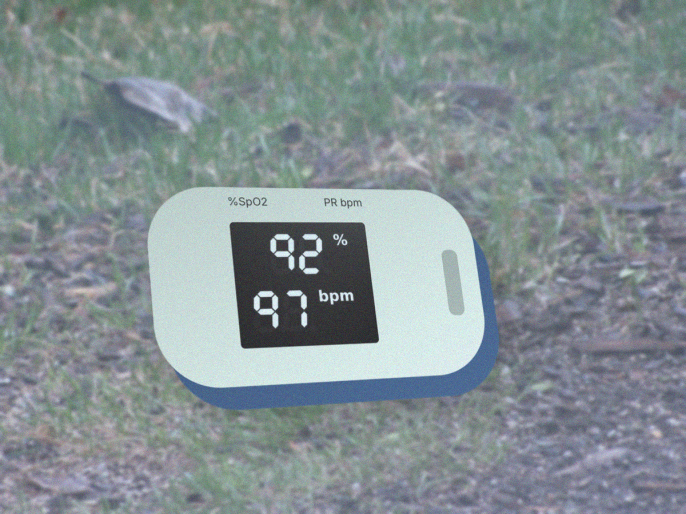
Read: 97bpm
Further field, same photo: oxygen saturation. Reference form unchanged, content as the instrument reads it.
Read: 92%
